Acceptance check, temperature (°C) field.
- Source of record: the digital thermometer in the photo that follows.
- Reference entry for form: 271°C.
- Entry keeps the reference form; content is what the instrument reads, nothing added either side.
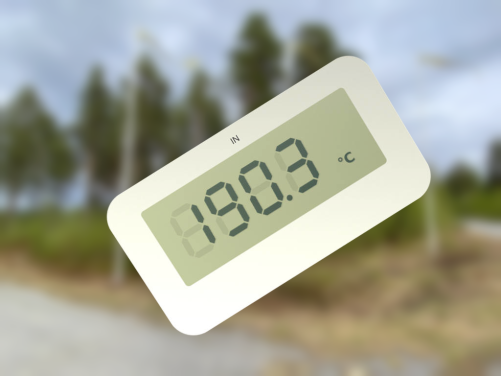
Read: 190.3°C
